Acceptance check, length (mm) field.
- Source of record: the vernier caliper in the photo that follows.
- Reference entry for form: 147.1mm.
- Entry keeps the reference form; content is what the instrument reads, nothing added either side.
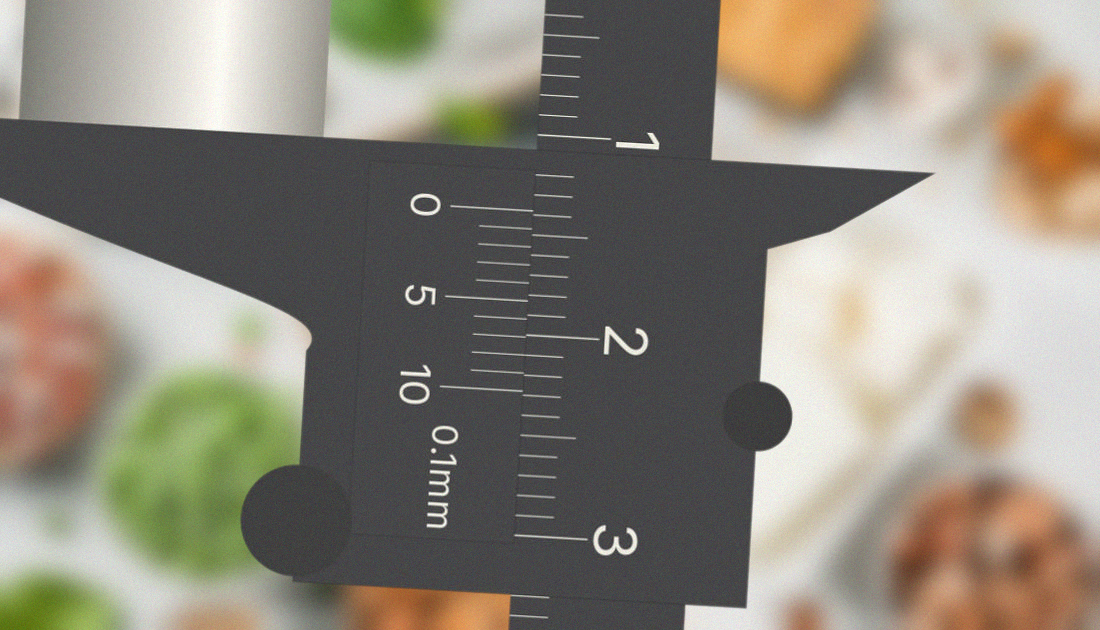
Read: 13.8mm
